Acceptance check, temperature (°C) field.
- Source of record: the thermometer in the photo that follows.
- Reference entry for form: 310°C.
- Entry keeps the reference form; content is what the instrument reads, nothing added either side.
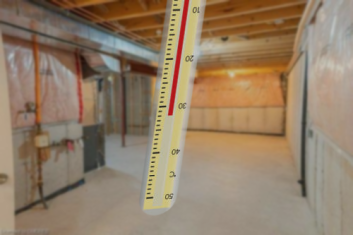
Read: 32°C
